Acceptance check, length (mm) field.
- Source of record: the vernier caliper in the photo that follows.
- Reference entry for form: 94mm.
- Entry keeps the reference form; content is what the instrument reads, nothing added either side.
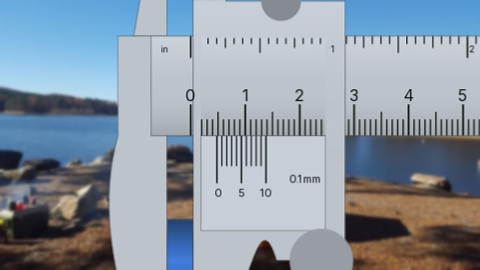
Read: 4.8mm
